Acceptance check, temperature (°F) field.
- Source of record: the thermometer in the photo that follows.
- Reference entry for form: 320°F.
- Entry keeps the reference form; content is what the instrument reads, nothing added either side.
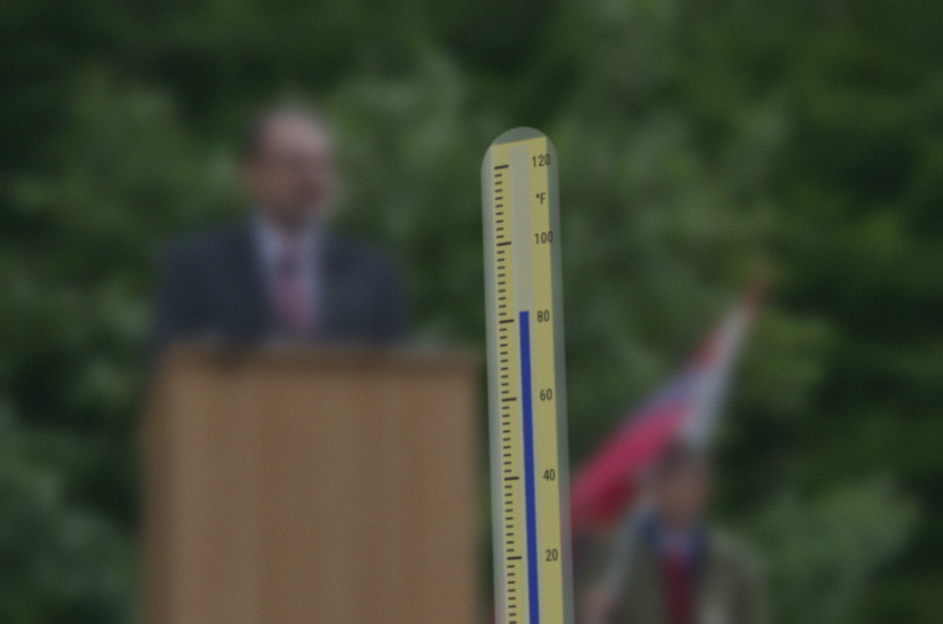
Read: 82°F
